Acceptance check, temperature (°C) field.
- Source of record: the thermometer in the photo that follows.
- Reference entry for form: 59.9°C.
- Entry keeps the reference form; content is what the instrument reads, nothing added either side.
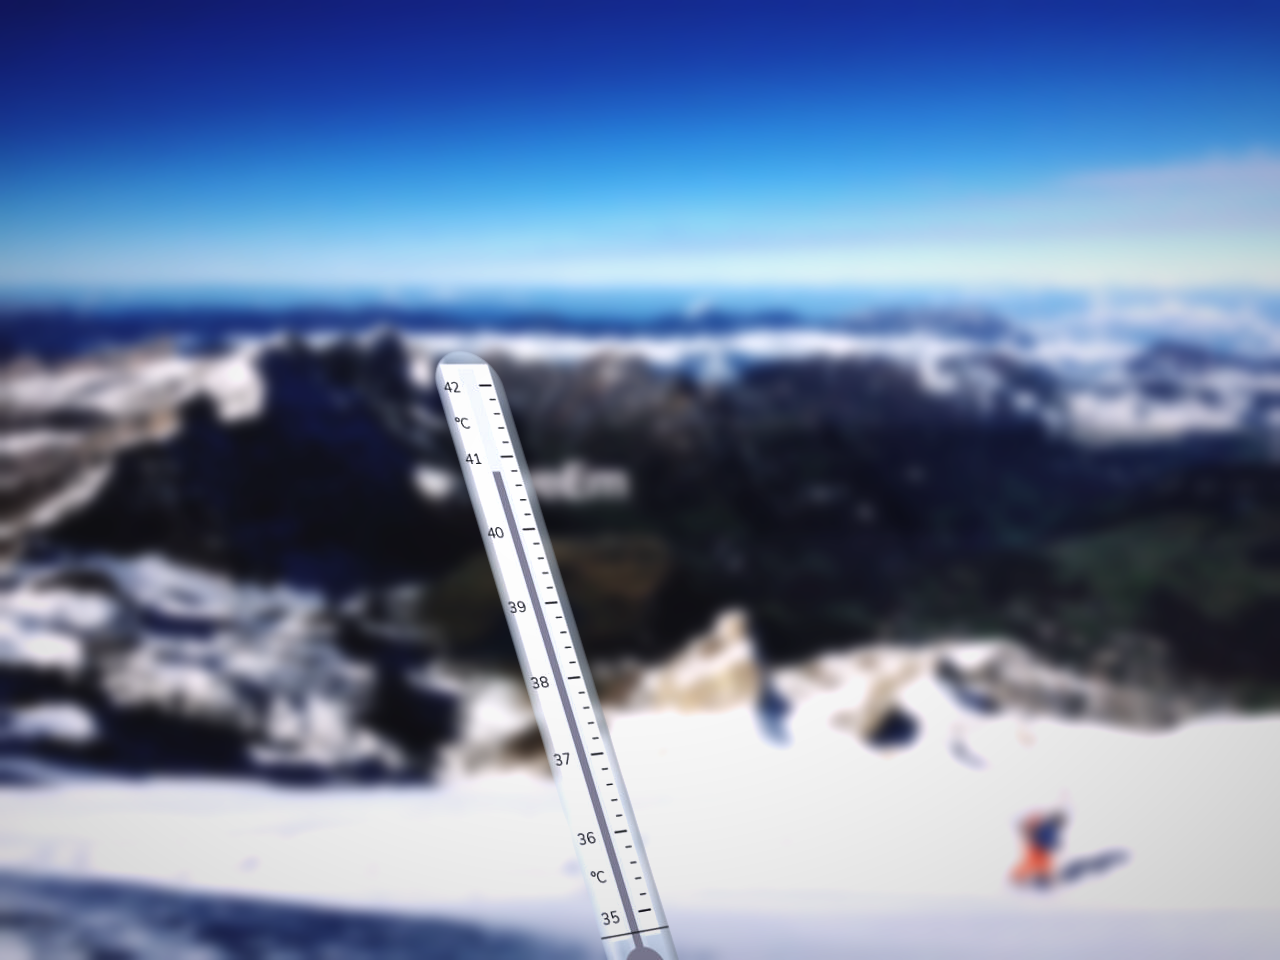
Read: 40.8°C
